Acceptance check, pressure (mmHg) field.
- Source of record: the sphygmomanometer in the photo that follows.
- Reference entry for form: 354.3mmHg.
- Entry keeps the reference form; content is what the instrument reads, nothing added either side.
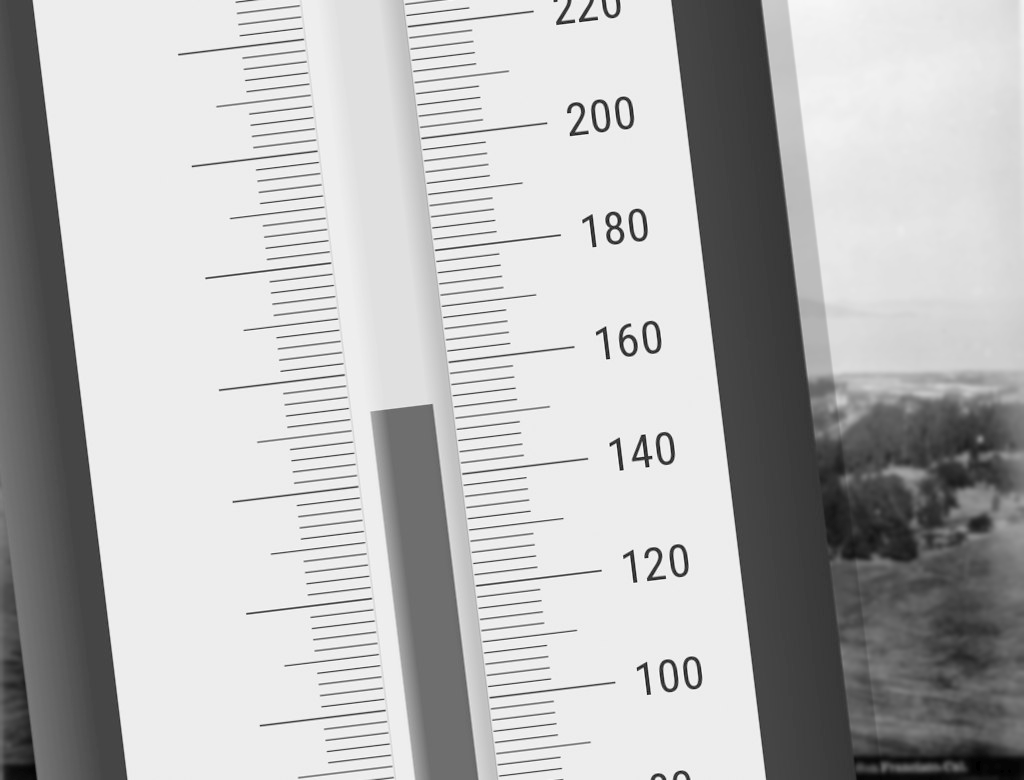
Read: 153mmHg
